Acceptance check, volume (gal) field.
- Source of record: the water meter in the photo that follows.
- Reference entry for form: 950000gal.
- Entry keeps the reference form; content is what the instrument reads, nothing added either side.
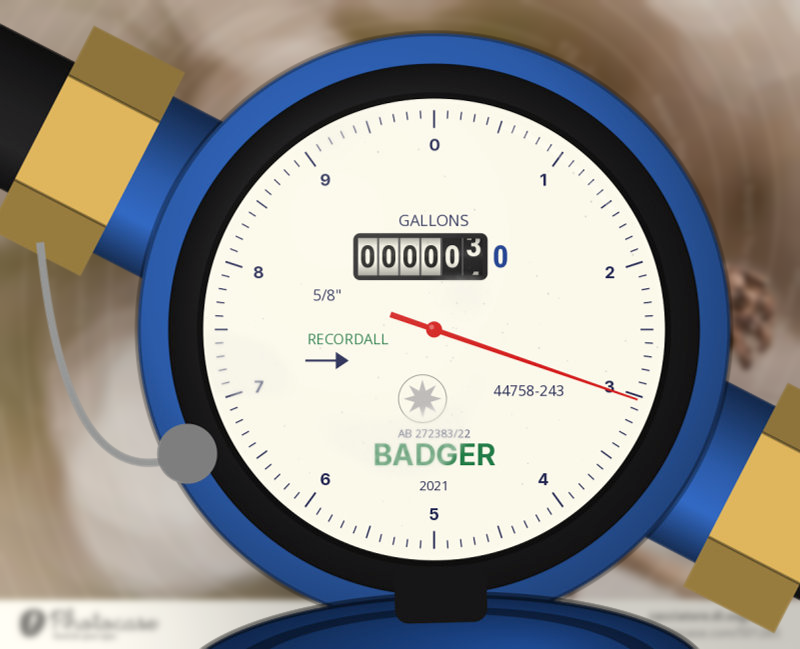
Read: 33.0gal
